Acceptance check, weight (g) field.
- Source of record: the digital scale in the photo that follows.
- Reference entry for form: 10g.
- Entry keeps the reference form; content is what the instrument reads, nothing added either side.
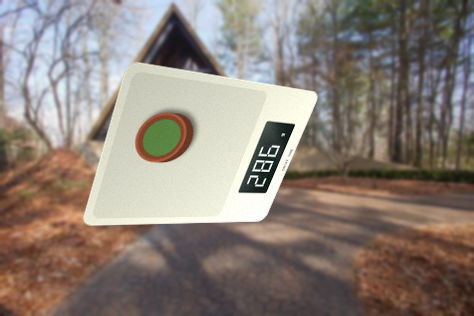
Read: 286g
